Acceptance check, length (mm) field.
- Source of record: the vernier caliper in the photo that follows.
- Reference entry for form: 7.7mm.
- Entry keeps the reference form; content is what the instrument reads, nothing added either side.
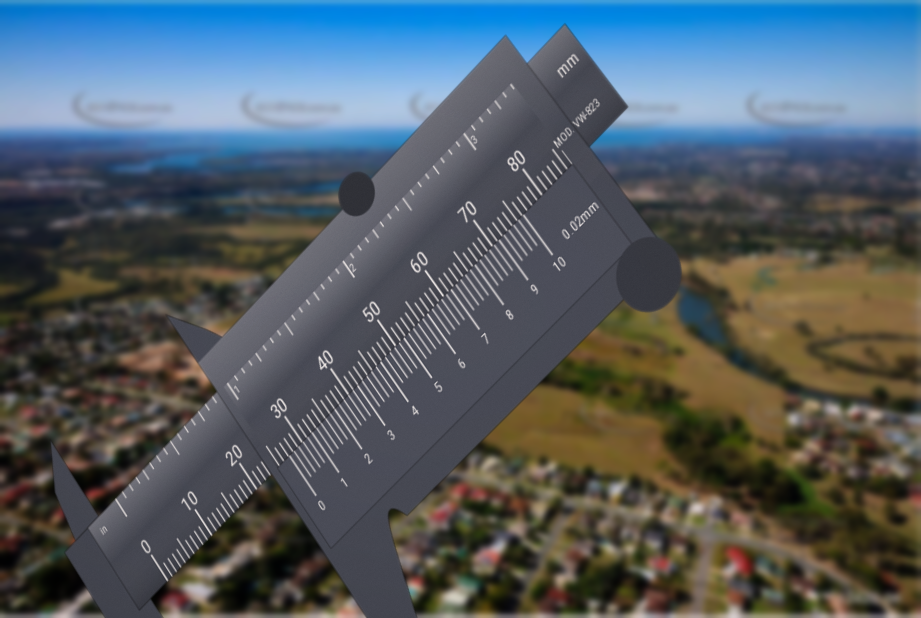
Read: 27.2mm
